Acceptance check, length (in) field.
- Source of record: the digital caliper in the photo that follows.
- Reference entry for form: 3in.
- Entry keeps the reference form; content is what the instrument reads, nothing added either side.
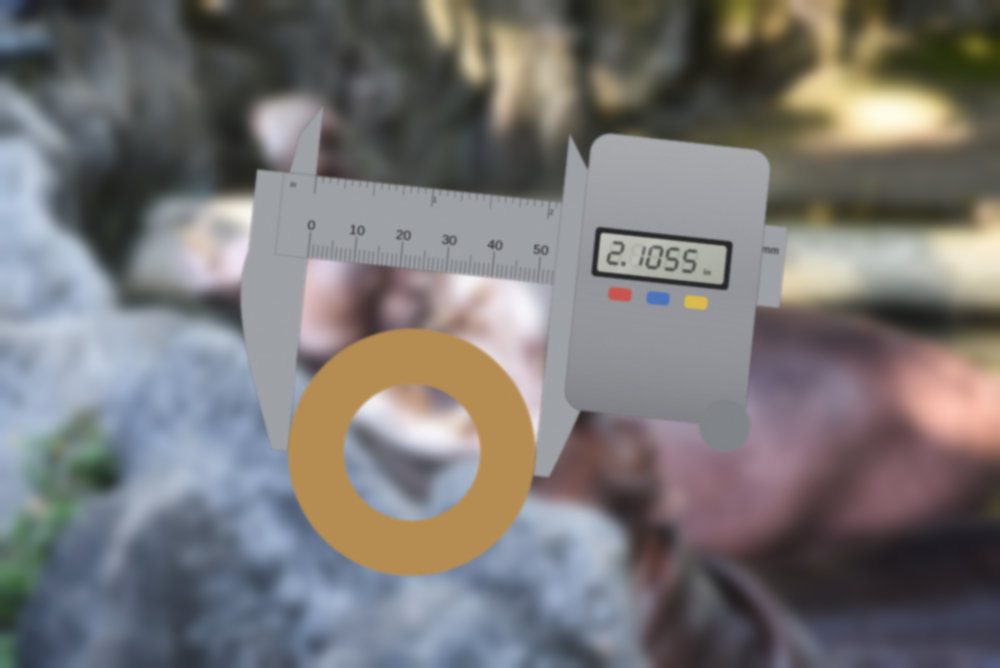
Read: 2.1055in
